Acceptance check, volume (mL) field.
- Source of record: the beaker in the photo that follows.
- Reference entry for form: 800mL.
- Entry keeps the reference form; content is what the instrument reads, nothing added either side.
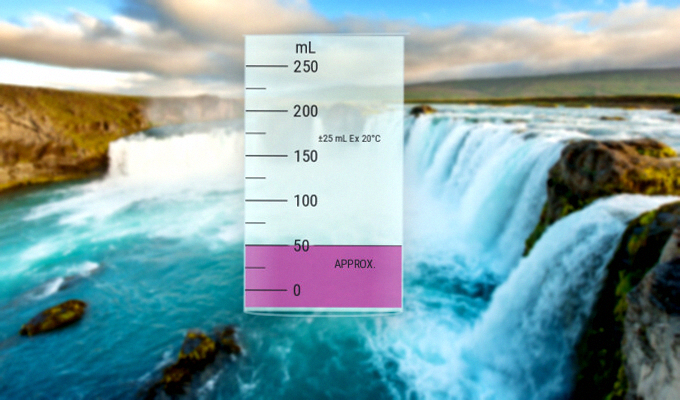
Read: 50mL
